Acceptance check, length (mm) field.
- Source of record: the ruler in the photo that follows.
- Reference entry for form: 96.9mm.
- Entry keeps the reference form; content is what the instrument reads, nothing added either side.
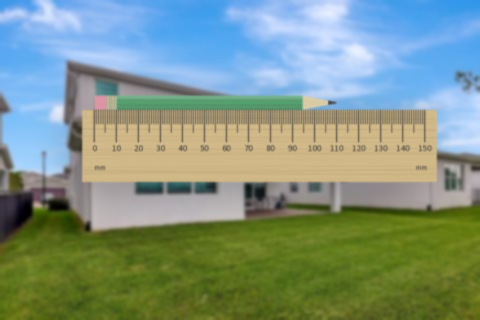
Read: 110mm
